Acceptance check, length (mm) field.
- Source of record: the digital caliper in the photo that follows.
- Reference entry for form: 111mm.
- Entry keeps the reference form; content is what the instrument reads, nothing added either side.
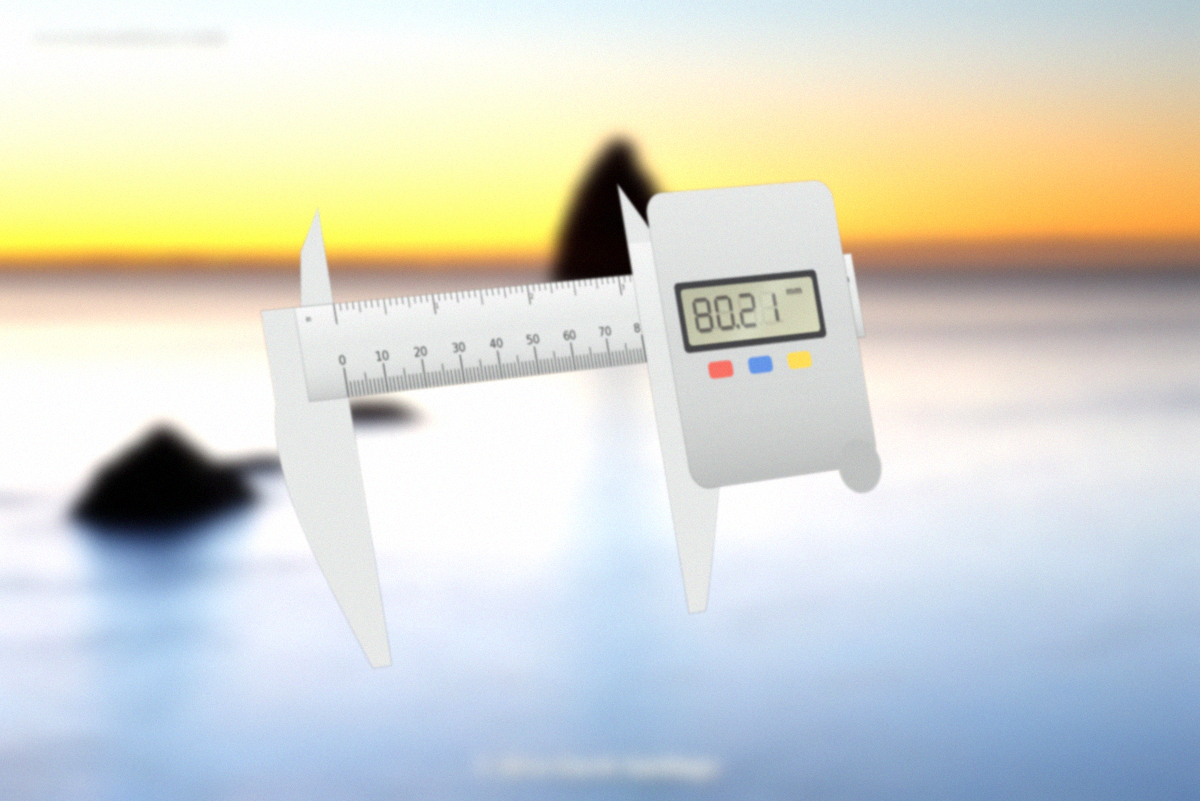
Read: 80.21mm
